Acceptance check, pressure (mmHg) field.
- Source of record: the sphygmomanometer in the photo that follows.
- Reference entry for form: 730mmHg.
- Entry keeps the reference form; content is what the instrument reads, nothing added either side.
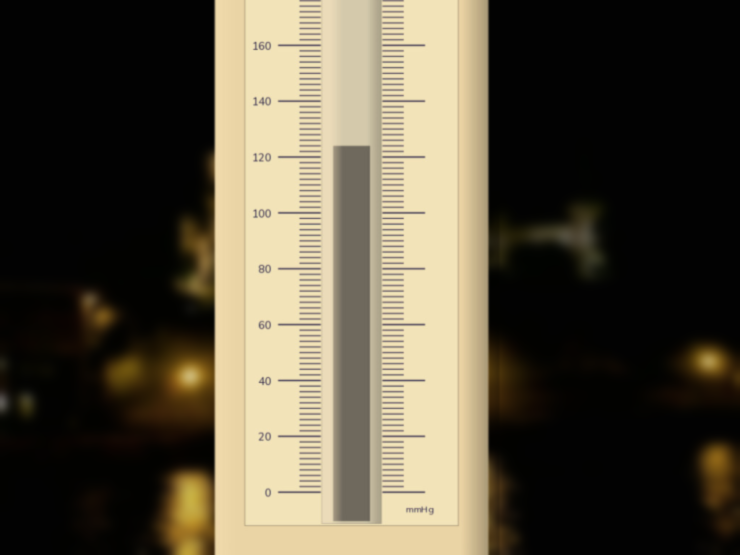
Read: 124mmHg
